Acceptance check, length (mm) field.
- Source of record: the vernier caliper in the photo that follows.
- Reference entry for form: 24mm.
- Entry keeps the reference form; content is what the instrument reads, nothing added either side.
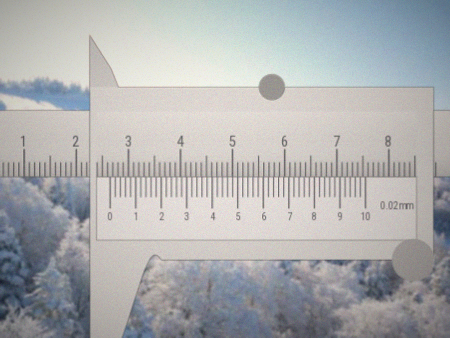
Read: 26.5mm
